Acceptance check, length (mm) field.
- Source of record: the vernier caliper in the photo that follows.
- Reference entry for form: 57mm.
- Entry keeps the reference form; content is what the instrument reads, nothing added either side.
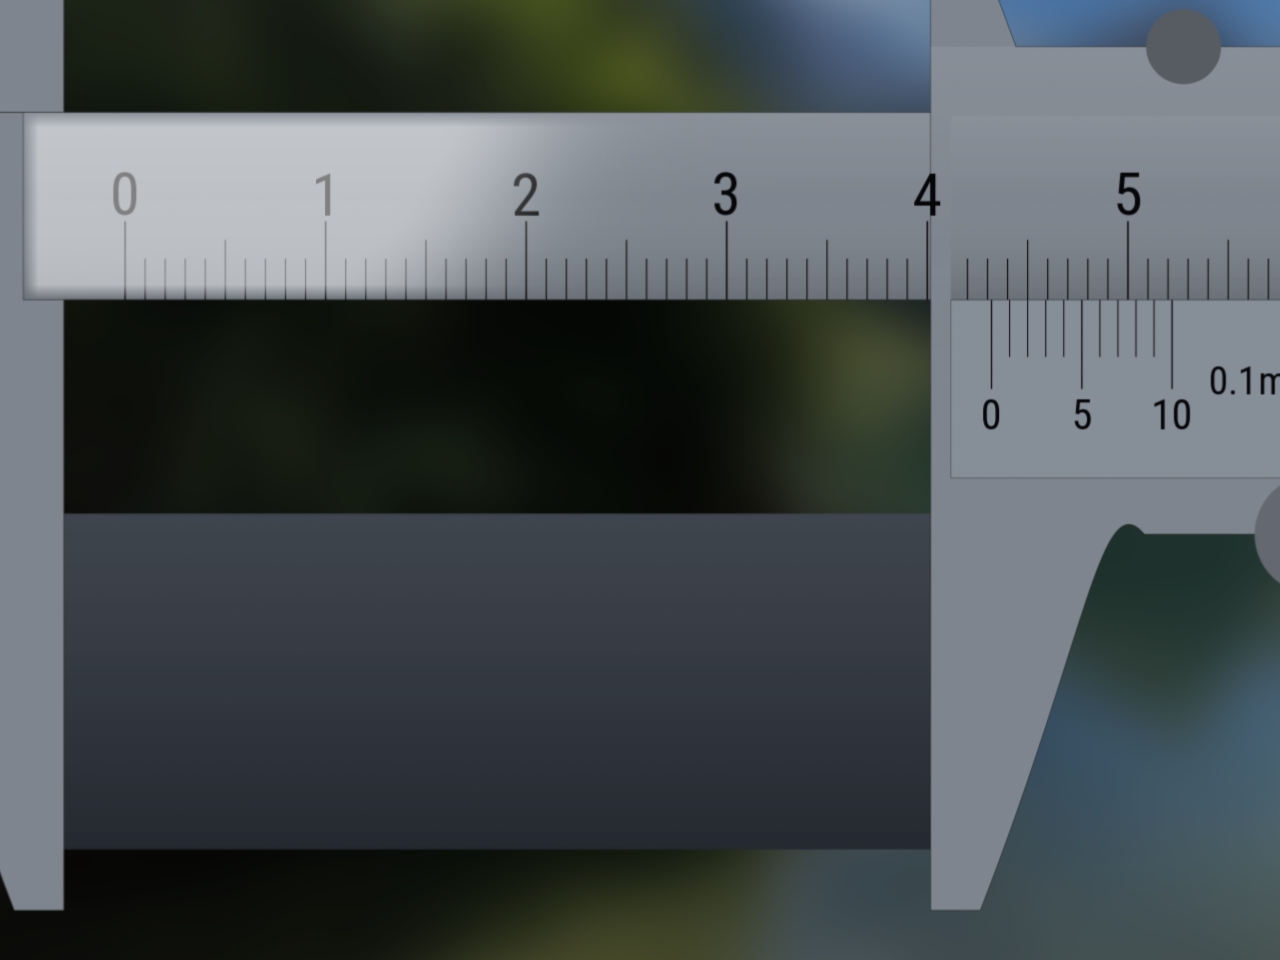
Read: 43.2mm
